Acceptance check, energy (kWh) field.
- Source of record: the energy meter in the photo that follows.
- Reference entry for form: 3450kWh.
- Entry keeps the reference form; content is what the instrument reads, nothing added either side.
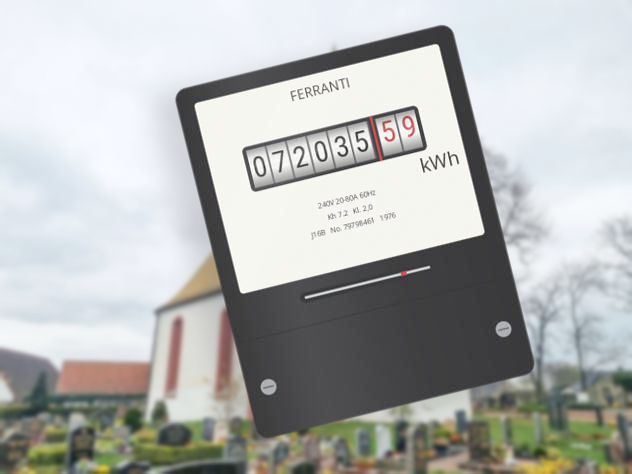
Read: 72035.59kWh
